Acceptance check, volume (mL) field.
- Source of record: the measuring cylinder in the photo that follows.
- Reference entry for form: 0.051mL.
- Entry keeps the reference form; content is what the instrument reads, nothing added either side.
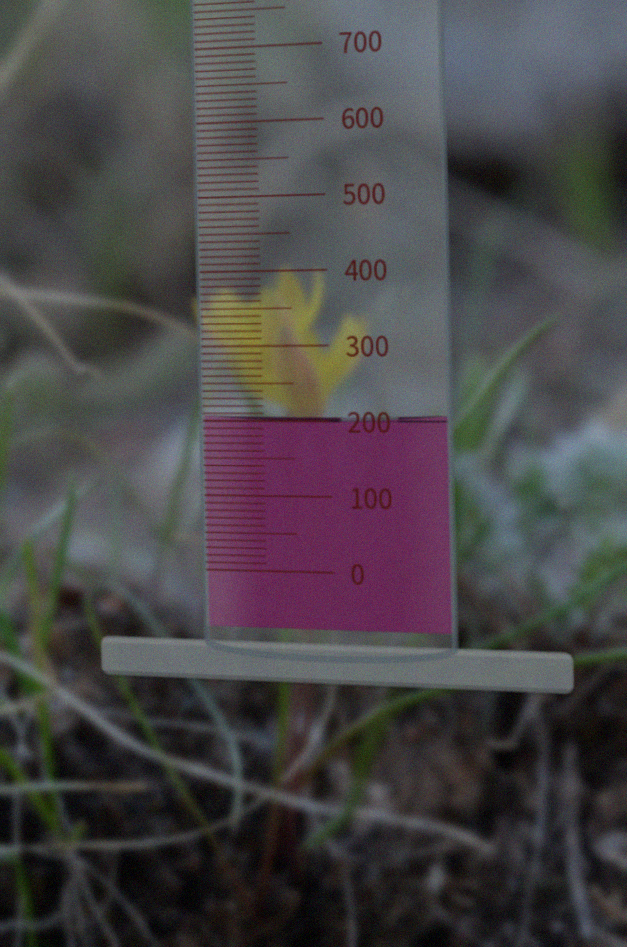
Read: 200mL
